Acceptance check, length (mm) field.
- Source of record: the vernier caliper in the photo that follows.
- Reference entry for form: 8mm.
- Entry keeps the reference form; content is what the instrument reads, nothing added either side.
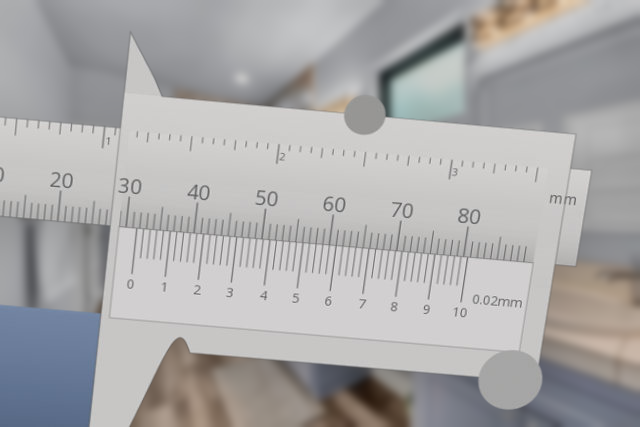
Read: 31.6mm
